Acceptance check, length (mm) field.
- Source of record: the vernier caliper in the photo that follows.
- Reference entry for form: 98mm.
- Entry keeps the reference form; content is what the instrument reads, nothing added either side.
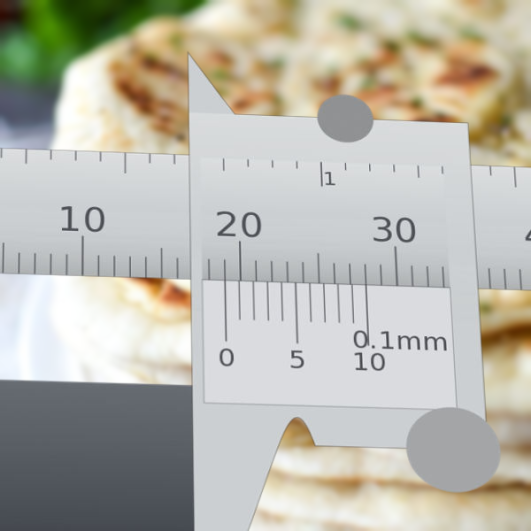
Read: 19.0mm
